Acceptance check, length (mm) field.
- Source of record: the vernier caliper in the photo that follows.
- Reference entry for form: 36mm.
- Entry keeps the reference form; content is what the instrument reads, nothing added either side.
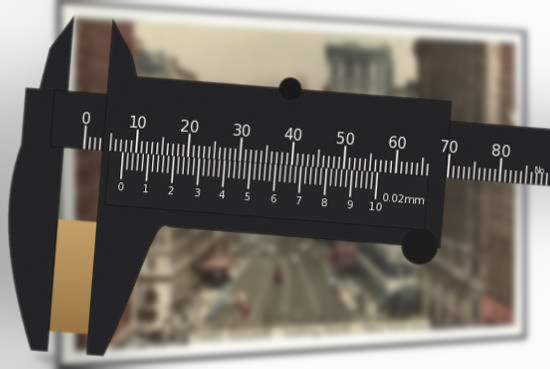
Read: 7.5mm
